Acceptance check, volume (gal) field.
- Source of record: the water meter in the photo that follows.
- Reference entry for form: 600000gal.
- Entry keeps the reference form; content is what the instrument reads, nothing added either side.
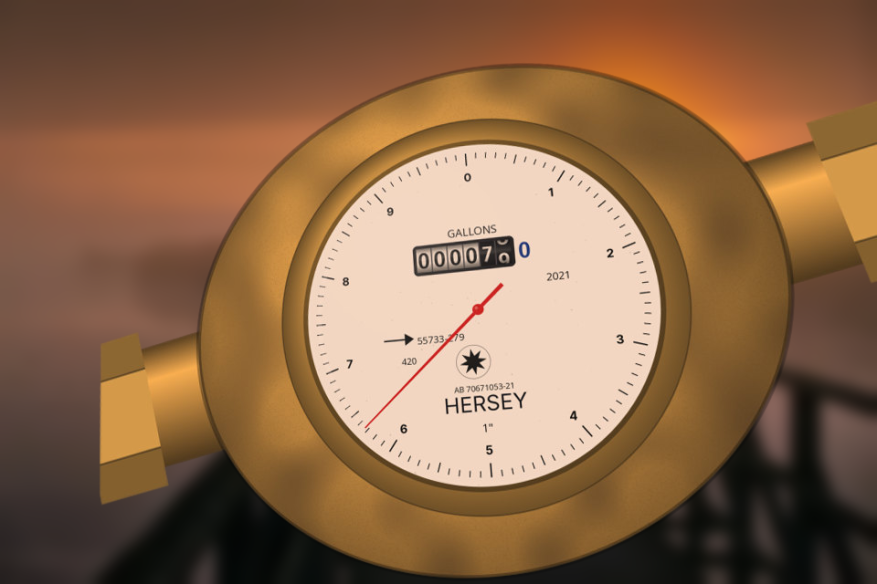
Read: 786.3gal
